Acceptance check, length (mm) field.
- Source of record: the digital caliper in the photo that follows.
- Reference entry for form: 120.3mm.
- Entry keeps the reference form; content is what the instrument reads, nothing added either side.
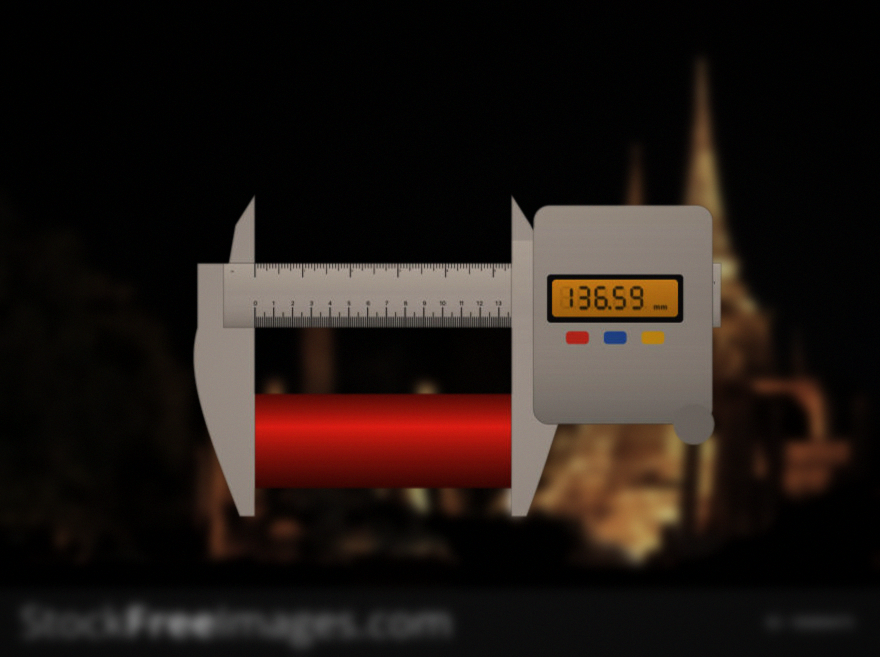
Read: 136.59mm
